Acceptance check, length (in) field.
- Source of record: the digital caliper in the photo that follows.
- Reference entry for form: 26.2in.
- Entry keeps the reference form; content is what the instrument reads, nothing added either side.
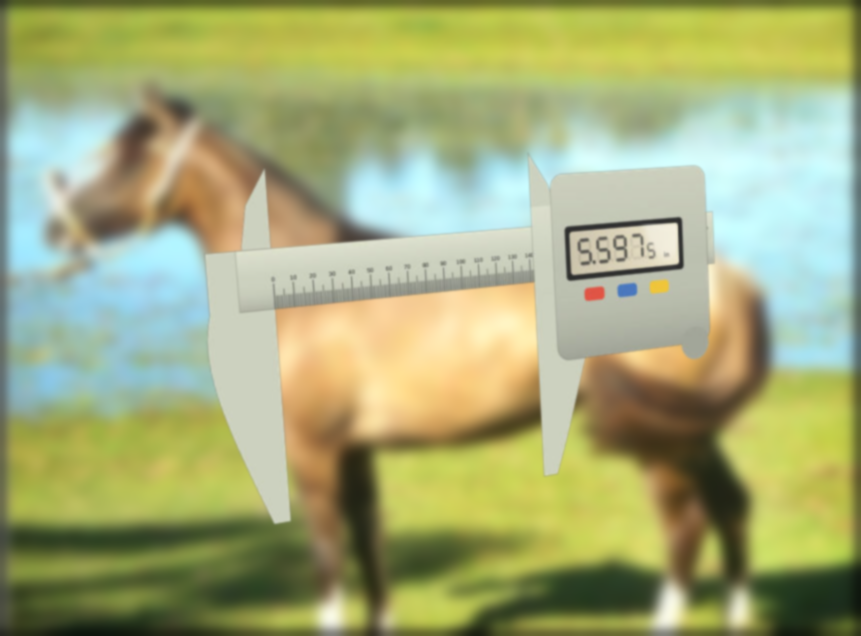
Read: 5.5975in
